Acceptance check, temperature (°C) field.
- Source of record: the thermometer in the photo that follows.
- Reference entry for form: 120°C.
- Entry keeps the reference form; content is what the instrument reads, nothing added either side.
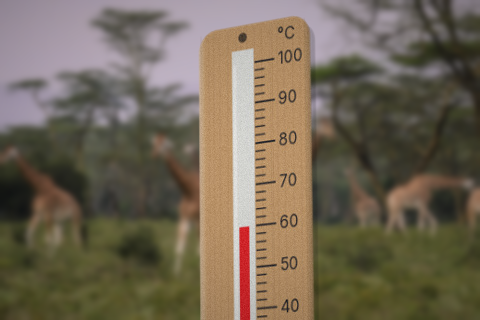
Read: 60°C
